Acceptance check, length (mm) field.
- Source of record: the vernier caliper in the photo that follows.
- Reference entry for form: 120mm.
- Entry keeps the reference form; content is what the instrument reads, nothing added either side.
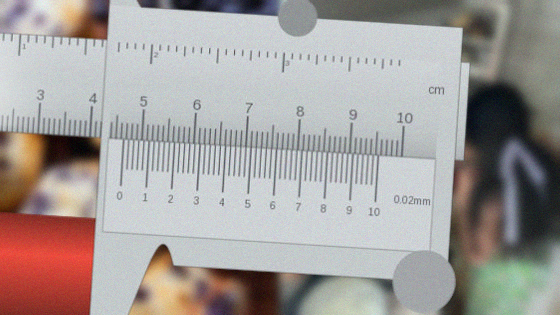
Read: 46.5mm
